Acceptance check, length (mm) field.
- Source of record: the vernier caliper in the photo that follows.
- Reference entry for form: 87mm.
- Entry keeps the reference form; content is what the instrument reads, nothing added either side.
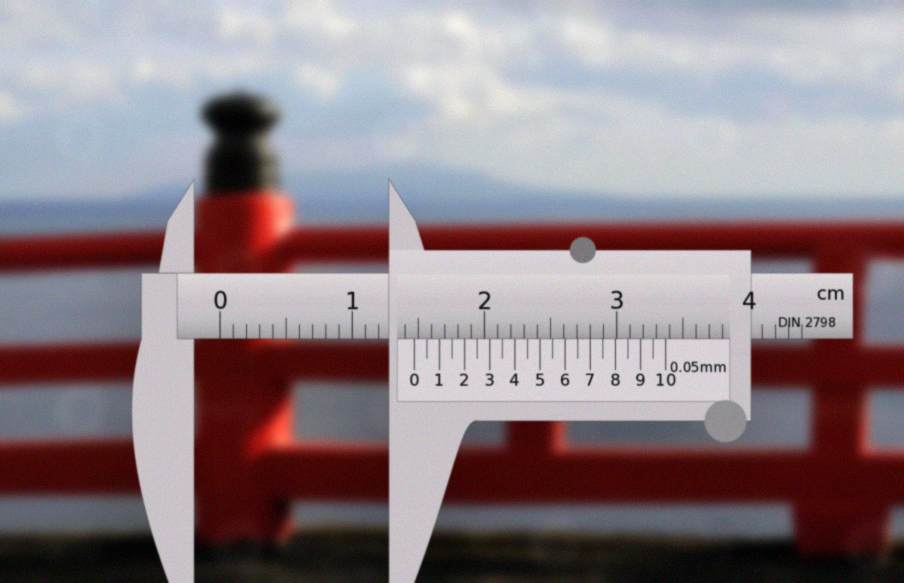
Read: 14.7mm
